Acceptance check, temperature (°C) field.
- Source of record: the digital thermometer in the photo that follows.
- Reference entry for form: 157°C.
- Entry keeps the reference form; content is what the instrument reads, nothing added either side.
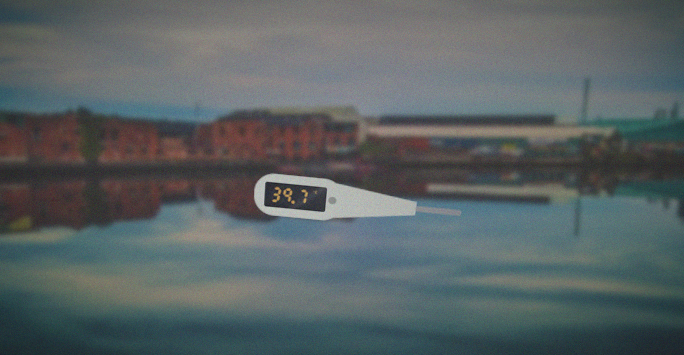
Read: 39.7°C
